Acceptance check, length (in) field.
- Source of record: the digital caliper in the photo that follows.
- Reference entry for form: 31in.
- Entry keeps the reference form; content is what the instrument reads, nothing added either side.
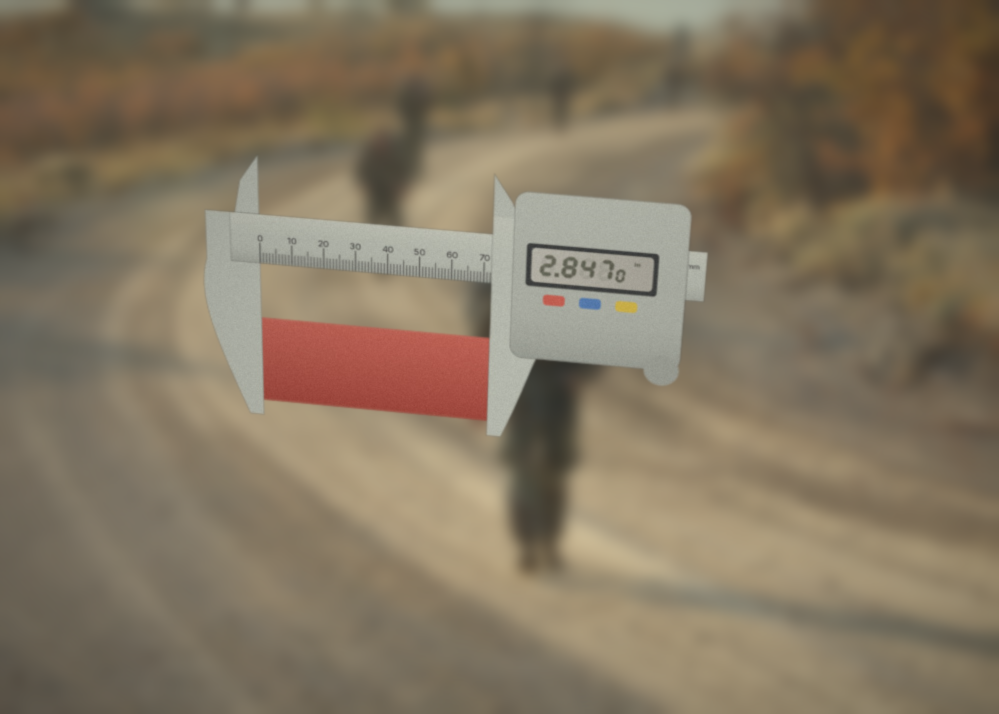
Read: 2.8470in
